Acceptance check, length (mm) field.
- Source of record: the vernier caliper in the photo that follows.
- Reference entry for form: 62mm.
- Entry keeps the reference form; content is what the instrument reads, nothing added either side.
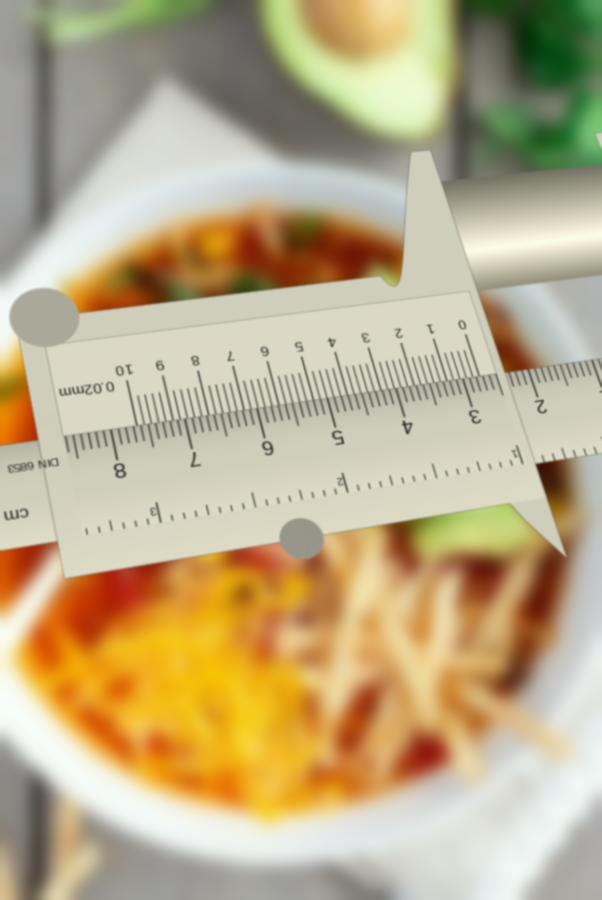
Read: 27.5mm
